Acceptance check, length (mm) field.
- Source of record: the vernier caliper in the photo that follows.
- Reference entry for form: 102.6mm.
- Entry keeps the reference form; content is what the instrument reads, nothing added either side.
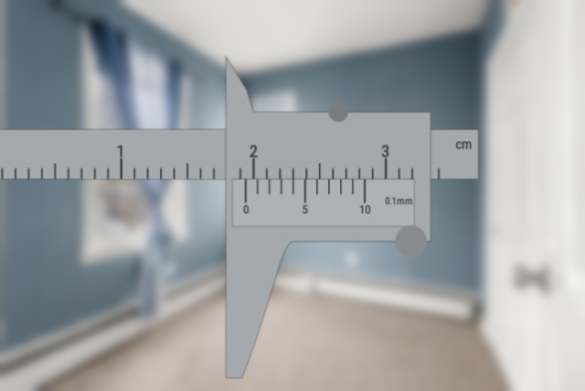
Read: 19.4mm
